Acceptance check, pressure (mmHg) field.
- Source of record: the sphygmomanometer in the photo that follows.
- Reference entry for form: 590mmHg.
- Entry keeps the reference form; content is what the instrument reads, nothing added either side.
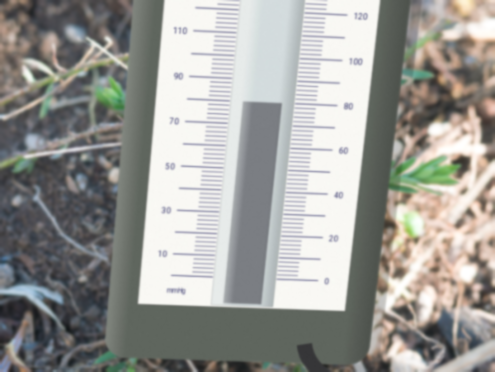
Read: 80mmHg
